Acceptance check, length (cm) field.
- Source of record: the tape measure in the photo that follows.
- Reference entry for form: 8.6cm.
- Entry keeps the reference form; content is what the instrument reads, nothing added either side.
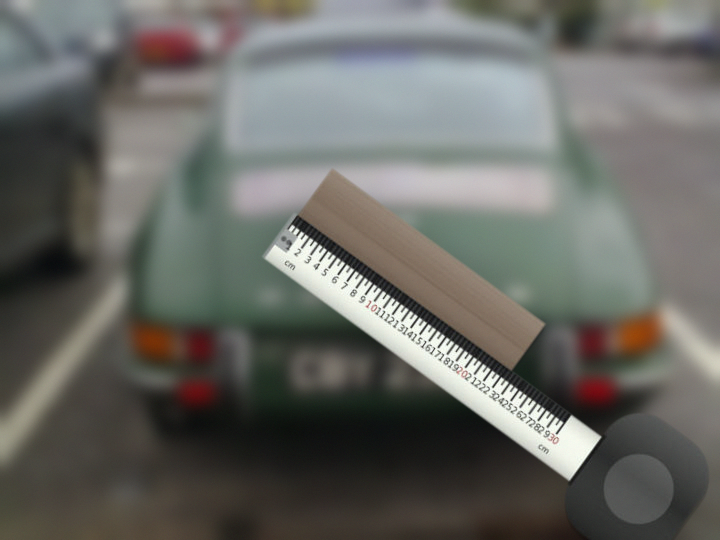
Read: 23.5cm
